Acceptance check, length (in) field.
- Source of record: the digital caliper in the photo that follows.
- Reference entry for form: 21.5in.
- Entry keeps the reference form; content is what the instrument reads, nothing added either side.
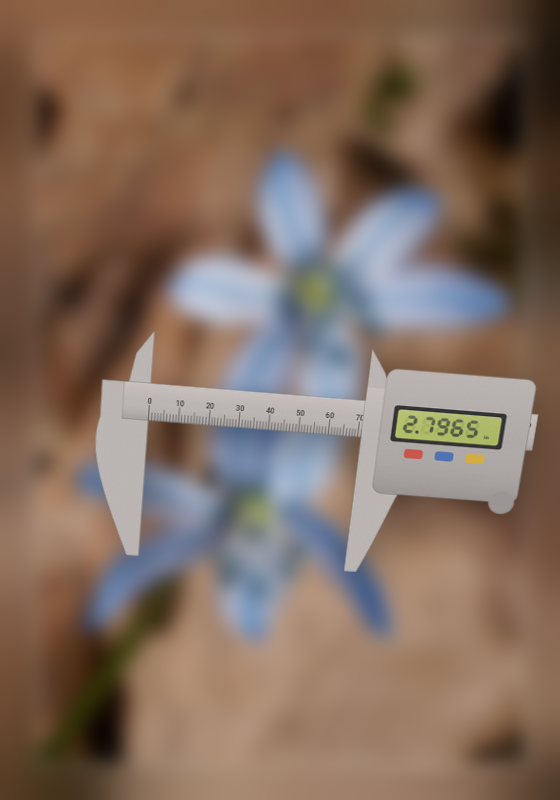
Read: 2.7965in
